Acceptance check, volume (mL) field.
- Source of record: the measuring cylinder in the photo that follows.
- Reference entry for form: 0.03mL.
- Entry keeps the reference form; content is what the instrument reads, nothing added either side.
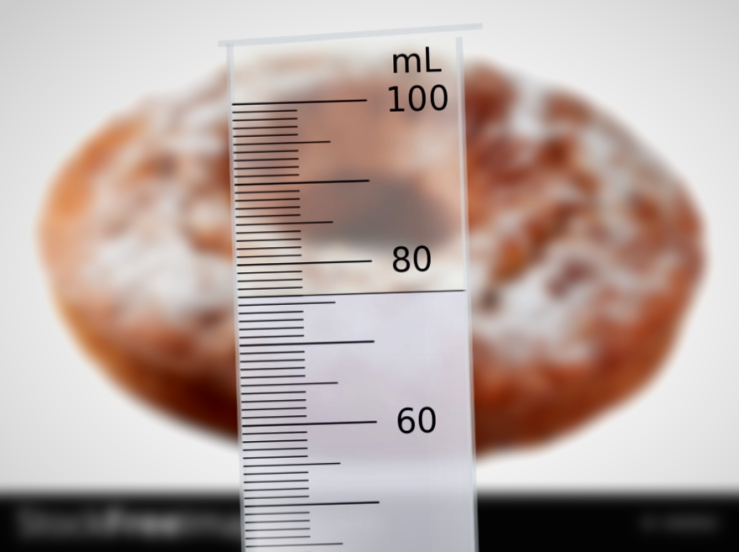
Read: 76mL
